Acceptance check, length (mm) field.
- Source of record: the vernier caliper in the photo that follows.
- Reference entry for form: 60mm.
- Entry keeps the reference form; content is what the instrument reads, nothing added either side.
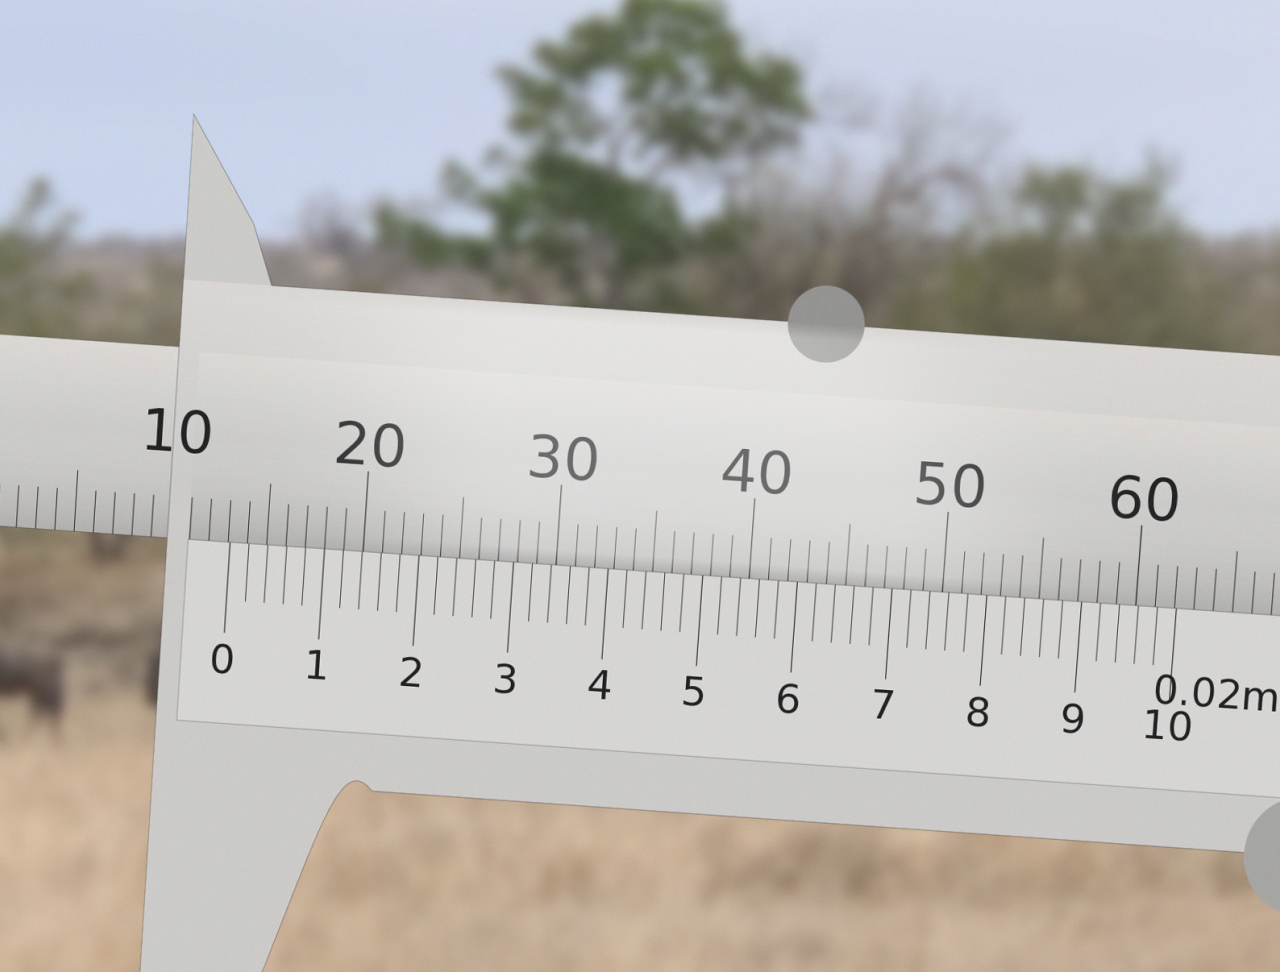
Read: 13.1mm
